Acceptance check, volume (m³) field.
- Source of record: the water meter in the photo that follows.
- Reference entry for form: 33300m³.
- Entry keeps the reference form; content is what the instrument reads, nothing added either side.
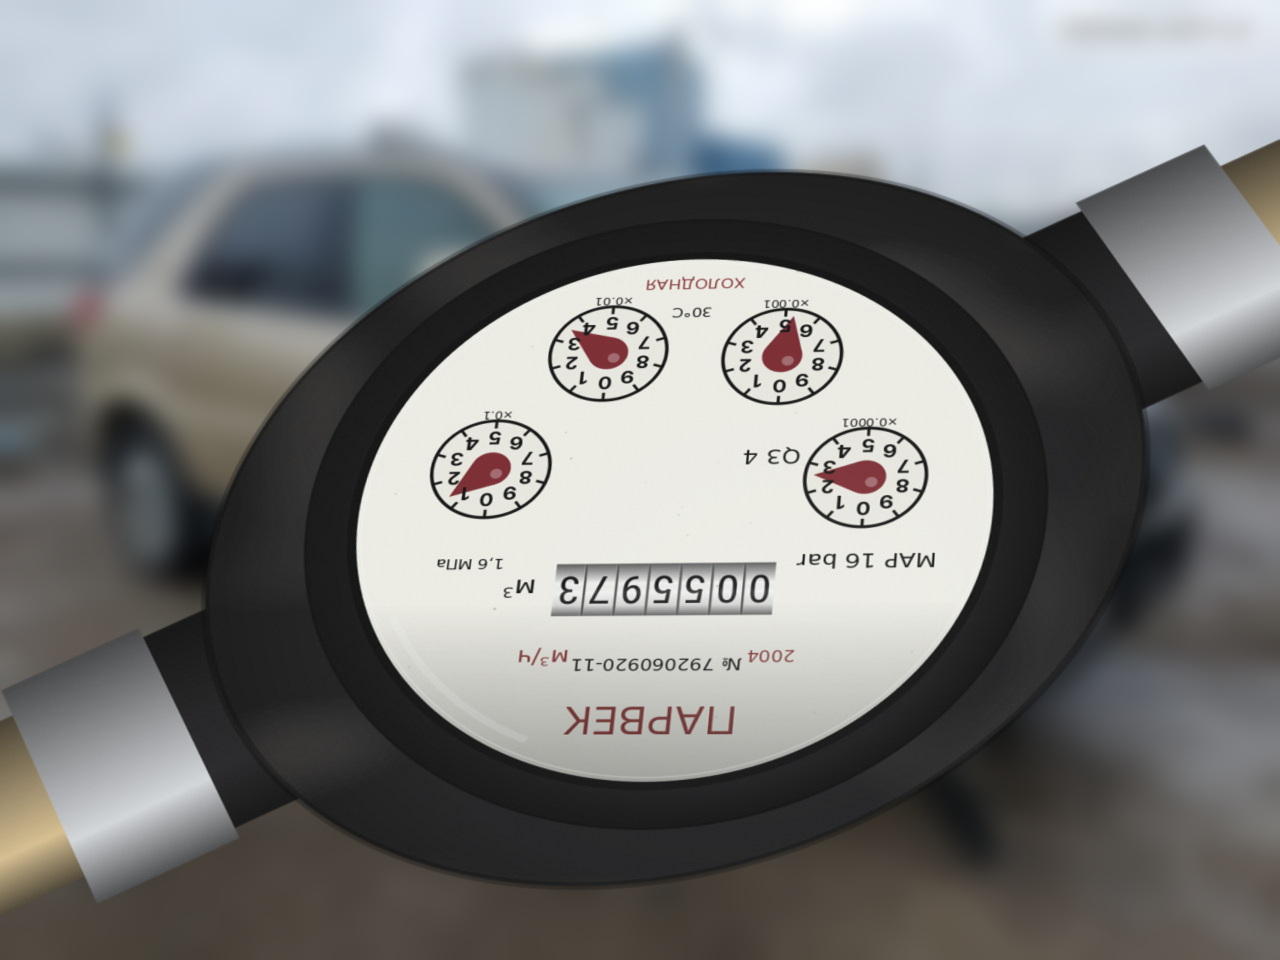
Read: 55973.1352m³
